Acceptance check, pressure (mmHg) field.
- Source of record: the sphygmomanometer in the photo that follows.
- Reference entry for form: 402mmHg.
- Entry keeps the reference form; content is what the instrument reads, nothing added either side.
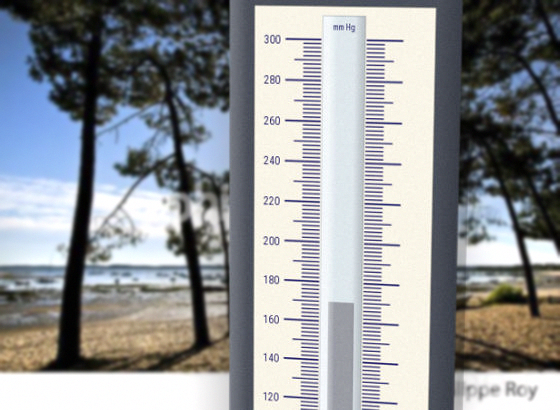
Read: 170mmHg
